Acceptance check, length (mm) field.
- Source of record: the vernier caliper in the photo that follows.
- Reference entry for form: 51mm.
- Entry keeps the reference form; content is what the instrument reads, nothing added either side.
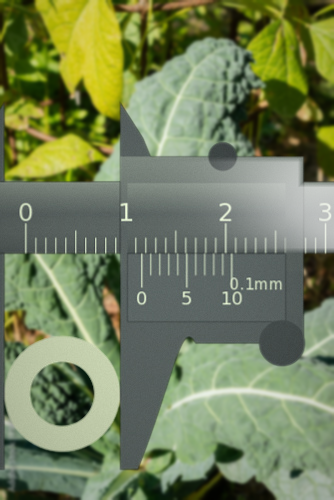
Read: 11.6mm
